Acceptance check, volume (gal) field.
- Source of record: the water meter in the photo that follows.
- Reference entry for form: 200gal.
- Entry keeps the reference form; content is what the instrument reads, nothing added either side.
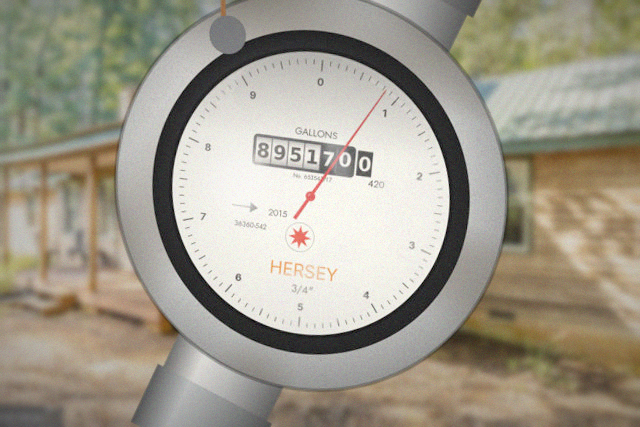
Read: 8951700.8gal
